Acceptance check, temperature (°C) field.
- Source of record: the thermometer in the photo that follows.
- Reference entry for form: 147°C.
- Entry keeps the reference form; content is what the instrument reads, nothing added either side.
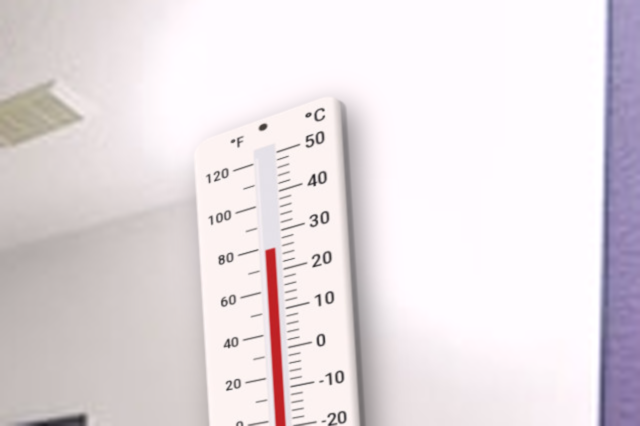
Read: 26°C
